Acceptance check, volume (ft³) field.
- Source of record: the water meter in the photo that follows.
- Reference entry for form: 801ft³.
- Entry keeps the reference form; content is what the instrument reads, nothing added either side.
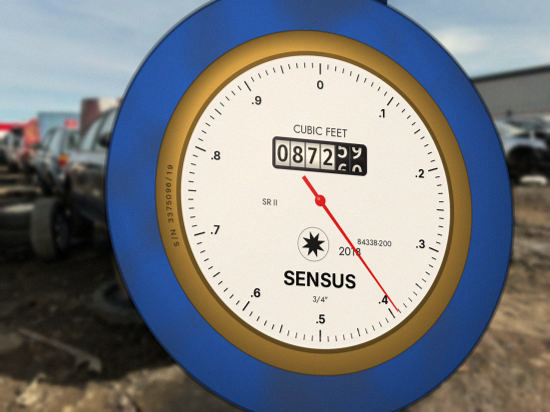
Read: 87259.39ft³
